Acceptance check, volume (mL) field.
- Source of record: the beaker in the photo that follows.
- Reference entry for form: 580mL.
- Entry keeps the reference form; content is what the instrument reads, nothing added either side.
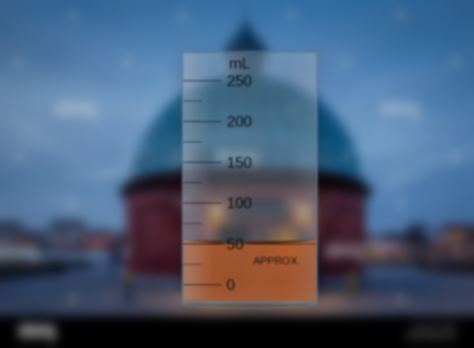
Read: 50mL
